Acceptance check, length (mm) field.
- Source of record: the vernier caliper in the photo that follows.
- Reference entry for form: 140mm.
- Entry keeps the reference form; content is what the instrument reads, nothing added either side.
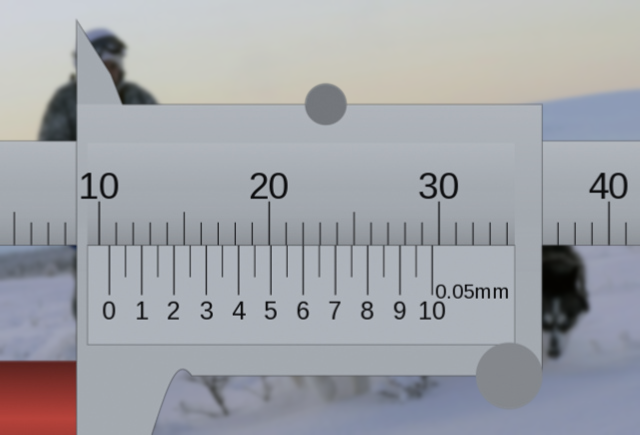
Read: 10.6mm
